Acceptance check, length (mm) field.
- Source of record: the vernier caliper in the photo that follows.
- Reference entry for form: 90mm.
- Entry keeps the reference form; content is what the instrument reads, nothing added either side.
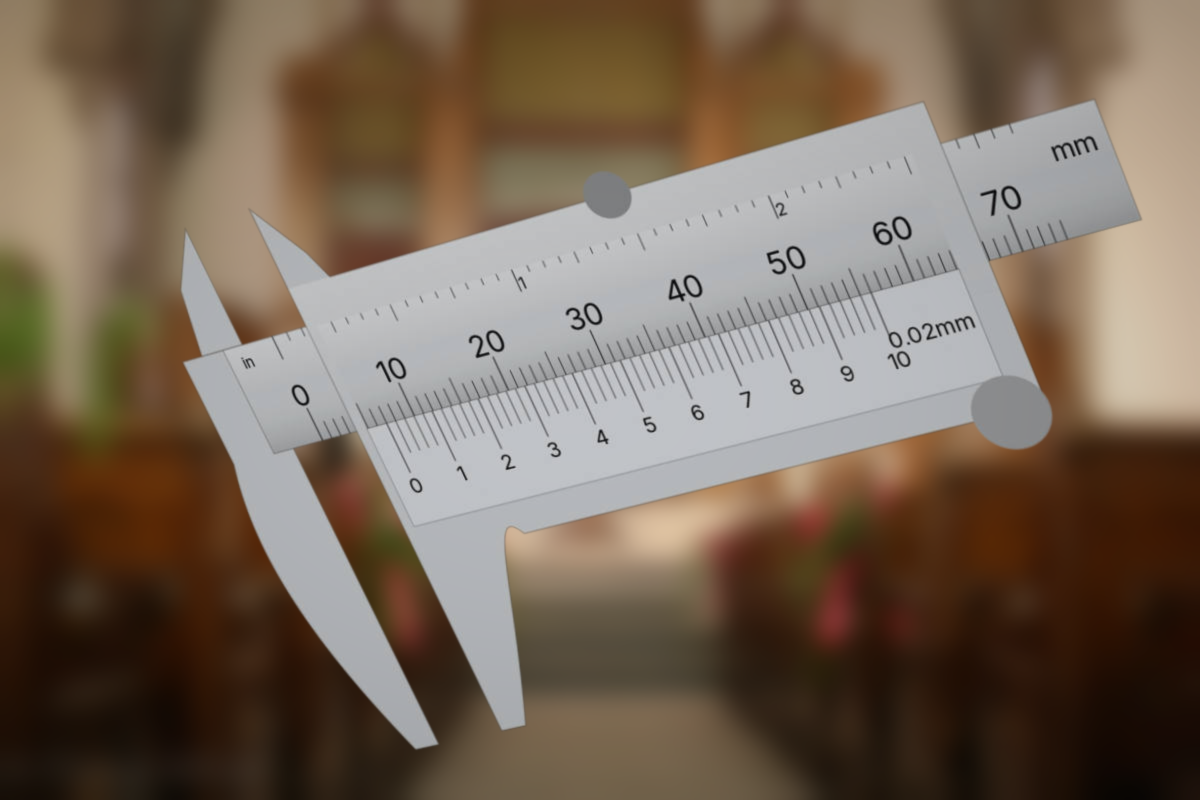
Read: 7.0mm
